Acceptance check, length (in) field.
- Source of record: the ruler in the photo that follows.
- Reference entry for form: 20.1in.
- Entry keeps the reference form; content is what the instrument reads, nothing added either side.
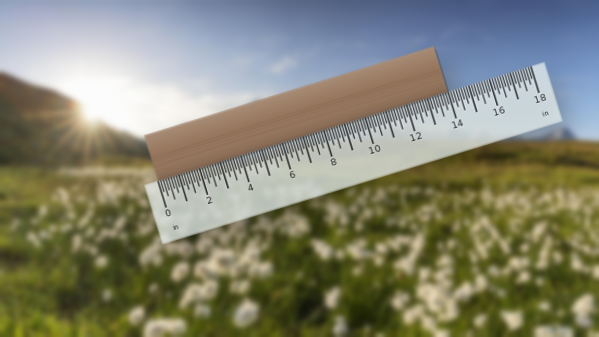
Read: 14in
